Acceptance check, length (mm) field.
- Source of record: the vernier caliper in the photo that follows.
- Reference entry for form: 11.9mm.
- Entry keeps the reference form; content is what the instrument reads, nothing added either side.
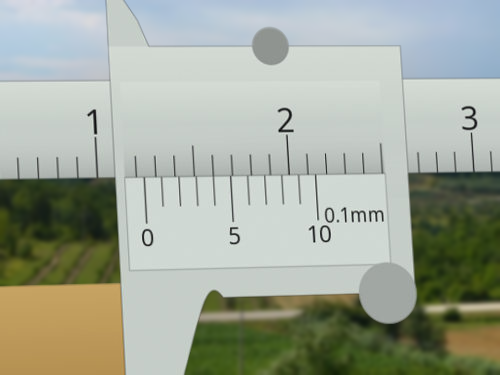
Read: 12.4mm
